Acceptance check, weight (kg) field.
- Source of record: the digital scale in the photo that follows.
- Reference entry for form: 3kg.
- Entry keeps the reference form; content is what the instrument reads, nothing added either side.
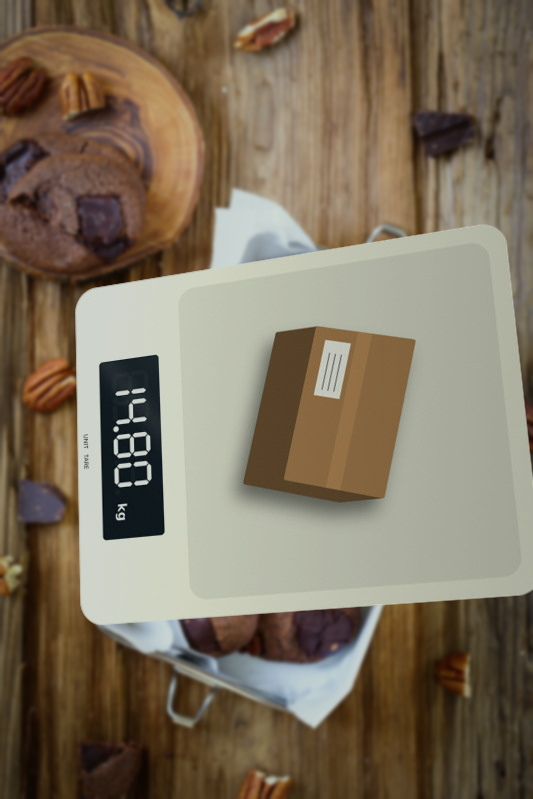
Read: 14.80kg
